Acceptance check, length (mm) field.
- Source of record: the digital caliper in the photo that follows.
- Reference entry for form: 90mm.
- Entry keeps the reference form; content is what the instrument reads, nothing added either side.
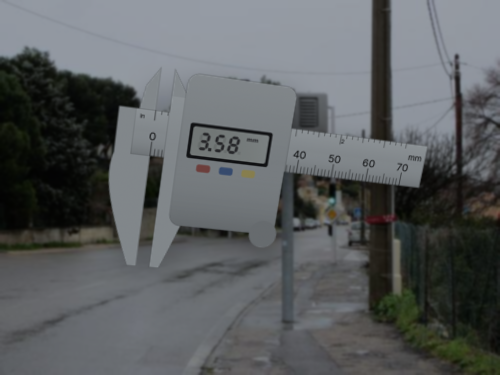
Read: 3.58mm
